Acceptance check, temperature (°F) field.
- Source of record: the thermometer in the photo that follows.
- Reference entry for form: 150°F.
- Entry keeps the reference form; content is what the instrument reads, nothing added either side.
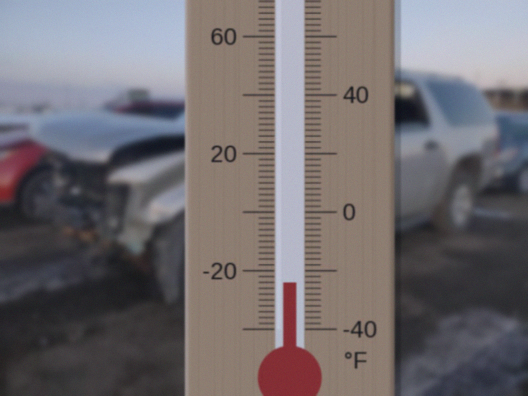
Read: -24°F
